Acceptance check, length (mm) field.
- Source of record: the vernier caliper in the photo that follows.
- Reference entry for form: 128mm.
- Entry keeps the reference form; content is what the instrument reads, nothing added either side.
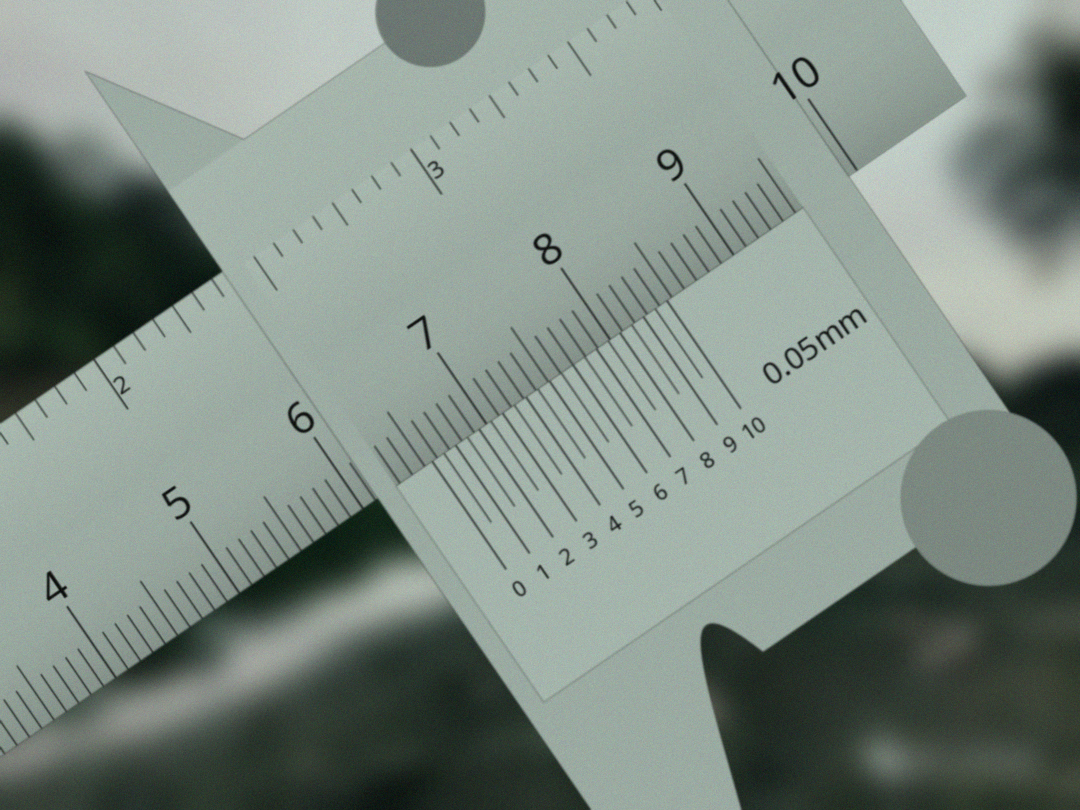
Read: 65.6mm
